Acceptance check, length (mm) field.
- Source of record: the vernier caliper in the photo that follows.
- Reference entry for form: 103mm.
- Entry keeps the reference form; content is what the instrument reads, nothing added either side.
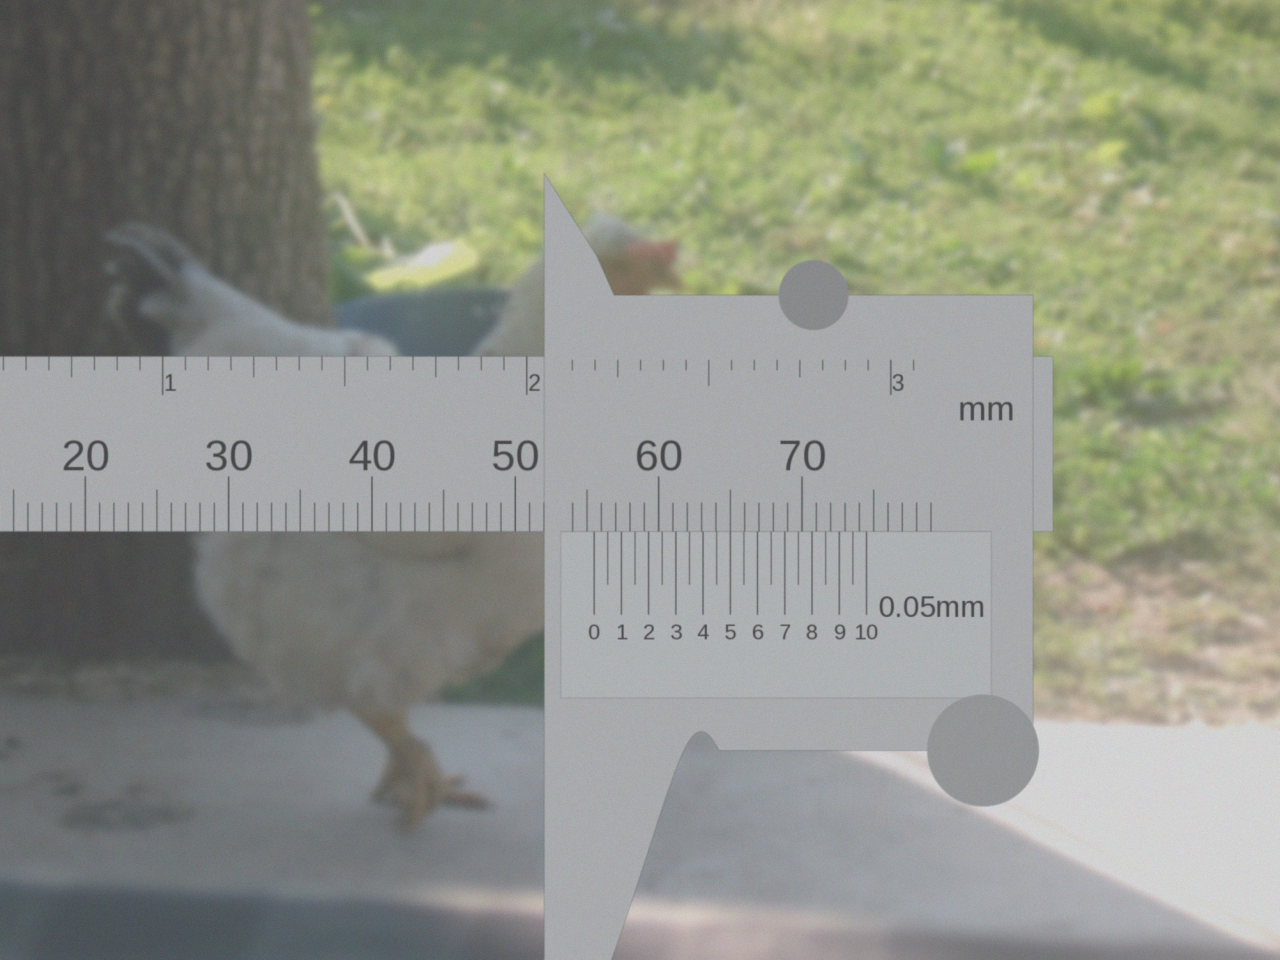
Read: 55.5mm
